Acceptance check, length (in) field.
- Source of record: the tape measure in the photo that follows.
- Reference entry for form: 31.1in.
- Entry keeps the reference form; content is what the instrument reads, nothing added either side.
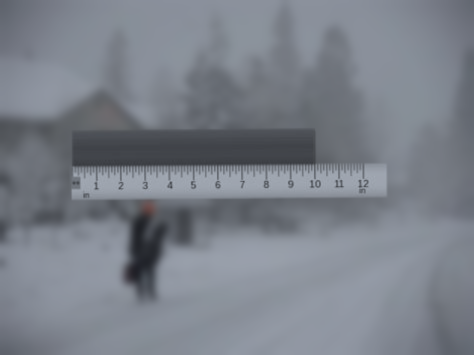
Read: 10in
